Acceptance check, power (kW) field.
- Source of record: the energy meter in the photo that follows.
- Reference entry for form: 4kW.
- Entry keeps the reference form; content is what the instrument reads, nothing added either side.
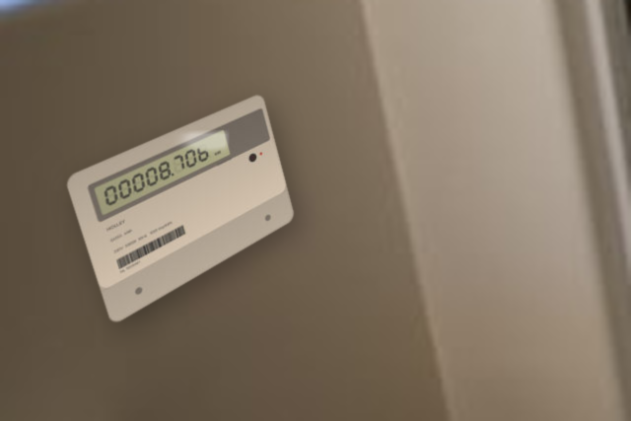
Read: 8.706kW
